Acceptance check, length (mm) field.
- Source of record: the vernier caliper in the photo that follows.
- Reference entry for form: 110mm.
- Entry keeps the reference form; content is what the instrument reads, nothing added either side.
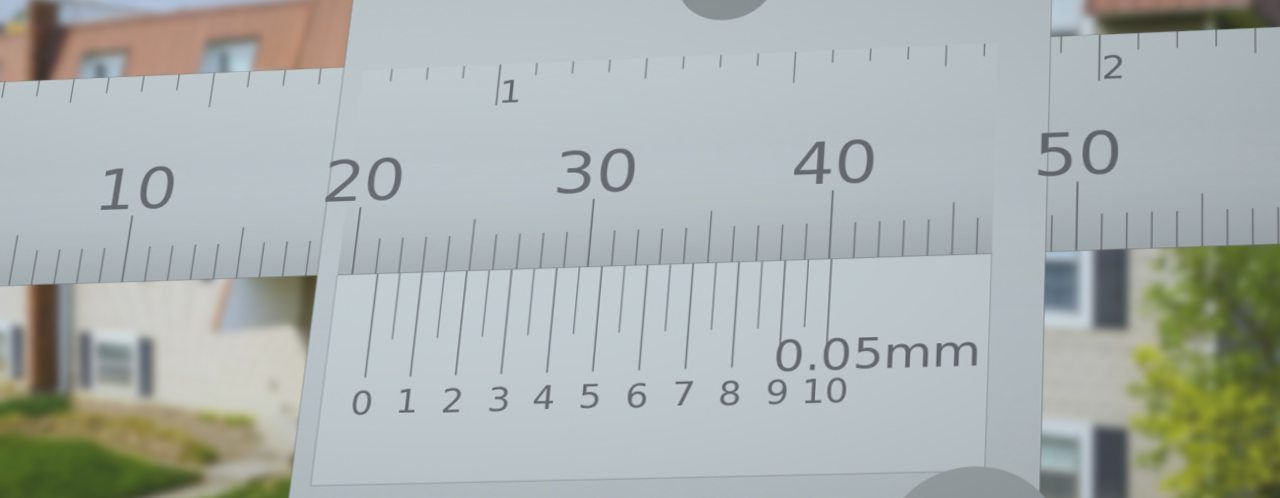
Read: 21.1mm
